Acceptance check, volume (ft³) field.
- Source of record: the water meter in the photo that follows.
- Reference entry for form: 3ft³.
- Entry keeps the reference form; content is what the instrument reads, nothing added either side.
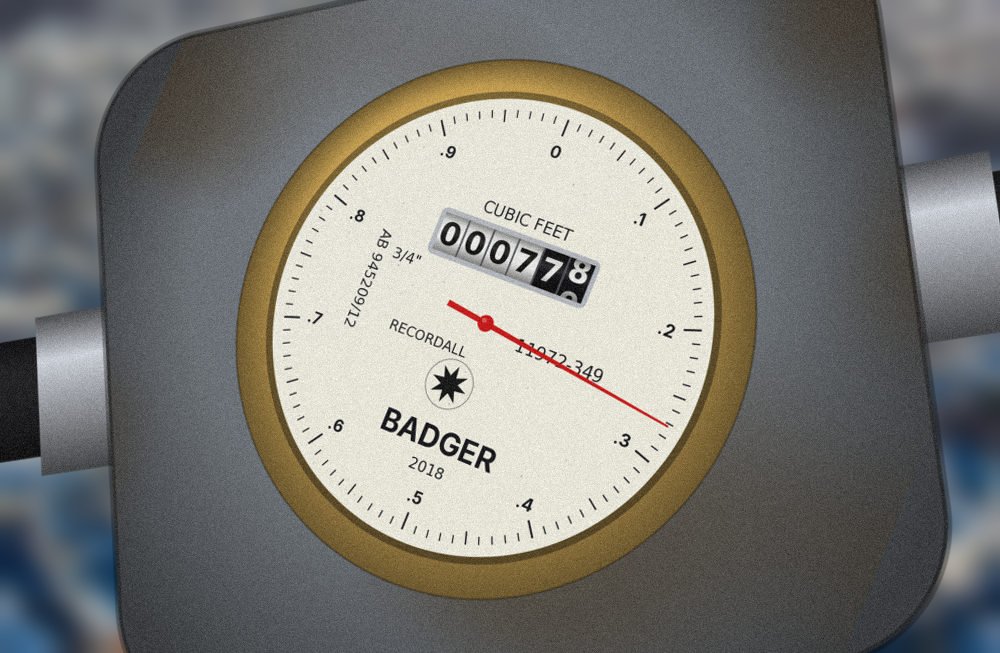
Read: 778.27ft³
